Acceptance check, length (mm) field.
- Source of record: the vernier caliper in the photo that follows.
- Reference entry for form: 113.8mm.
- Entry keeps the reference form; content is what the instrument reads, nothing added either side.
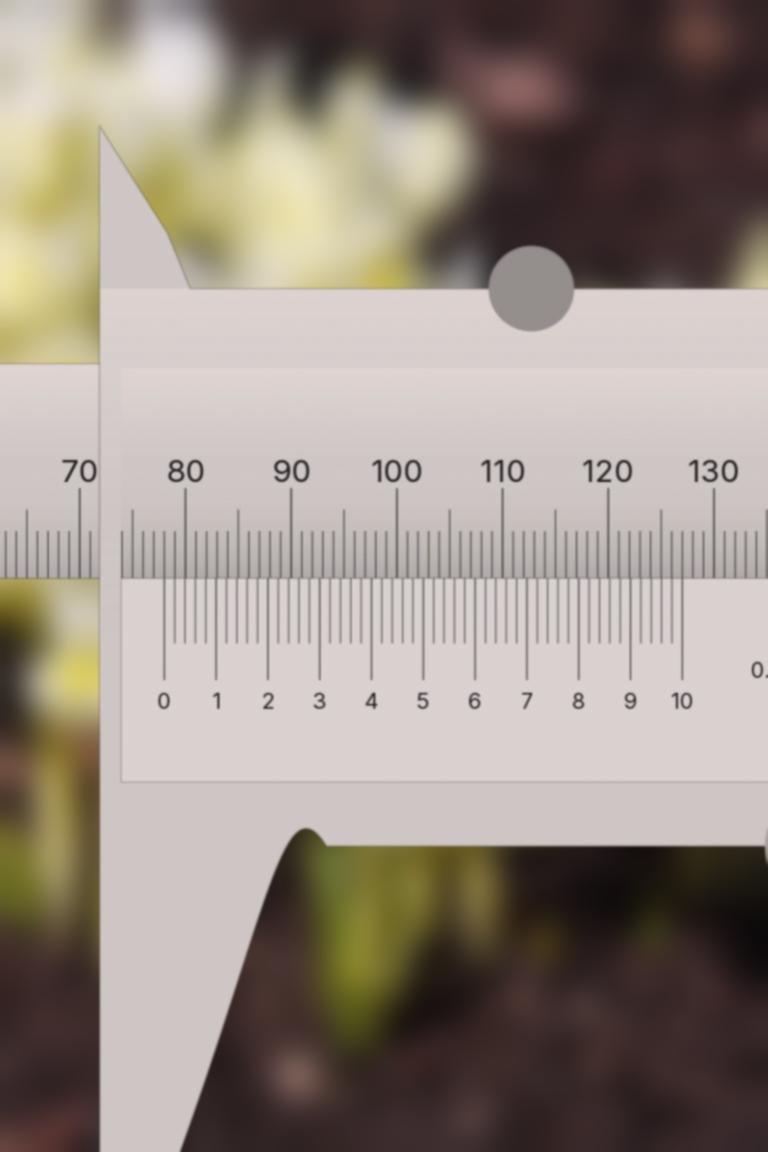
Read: 78.0mm
